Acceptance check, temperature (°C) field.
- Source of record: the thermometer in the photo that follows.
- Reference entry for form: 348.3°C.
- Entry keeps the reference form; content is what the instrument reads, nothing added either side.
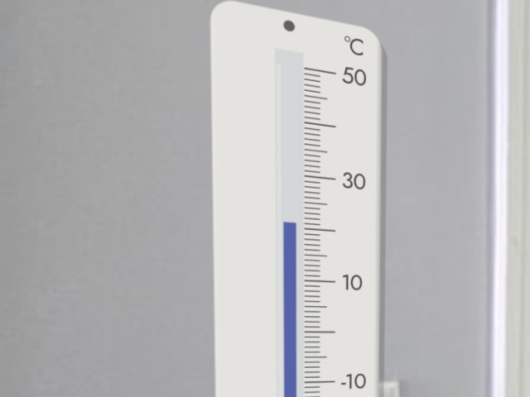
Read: 21°C
